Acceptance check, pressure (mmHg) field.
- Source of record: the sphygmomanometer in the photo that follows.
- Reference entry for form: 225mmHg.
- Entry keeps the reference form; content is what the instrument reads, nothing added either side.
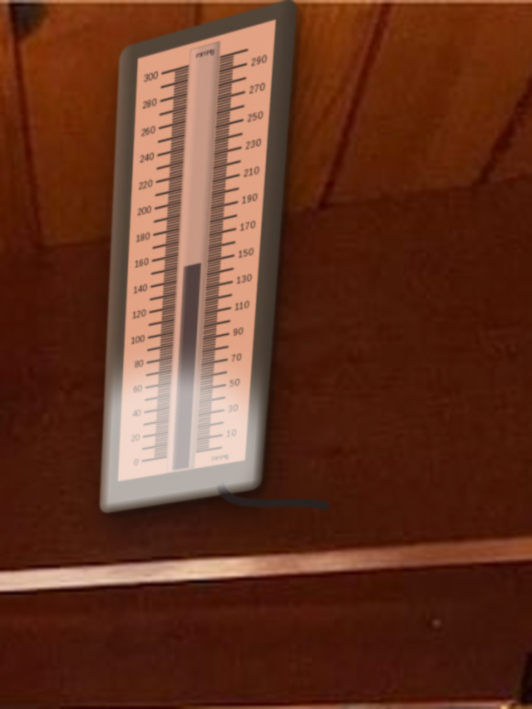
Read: 150mmHg
